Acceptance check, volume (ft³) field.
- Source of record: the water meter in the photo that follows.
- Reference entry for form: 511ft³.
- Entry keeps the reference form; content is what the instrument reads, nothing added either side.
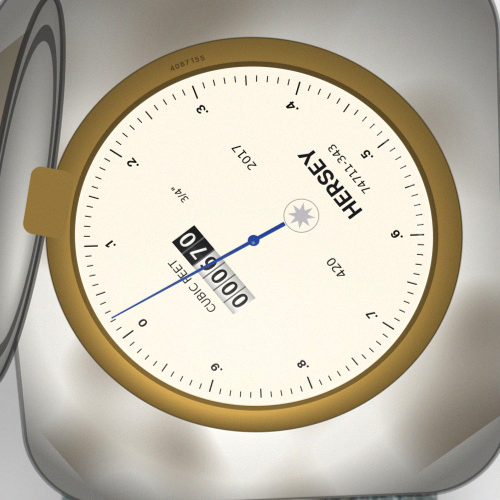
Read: 670.02ft³
